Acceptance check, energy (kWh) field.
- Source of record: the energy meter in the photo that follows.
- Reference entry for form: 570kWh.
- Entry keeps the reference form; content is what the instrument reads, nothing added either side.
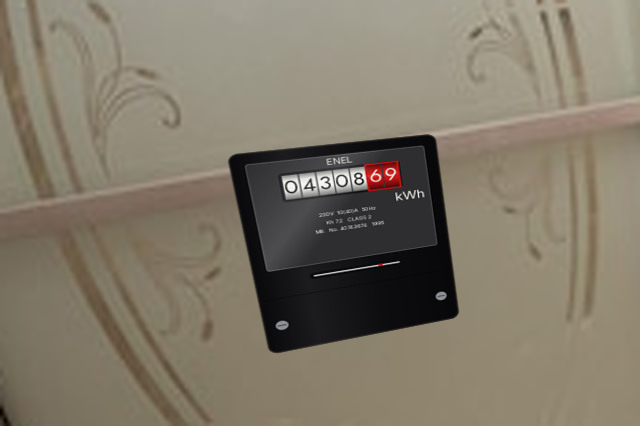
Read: 4308.69kWh
